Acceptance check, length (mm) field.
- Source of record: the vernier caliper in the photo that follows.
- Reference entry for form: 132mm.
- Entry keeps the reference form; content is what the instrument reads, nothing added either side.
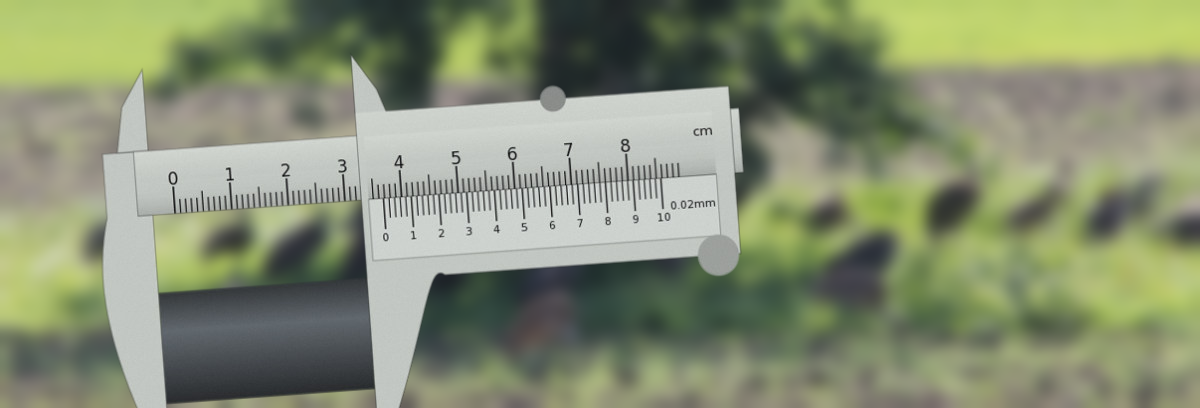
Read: 36.8mm
